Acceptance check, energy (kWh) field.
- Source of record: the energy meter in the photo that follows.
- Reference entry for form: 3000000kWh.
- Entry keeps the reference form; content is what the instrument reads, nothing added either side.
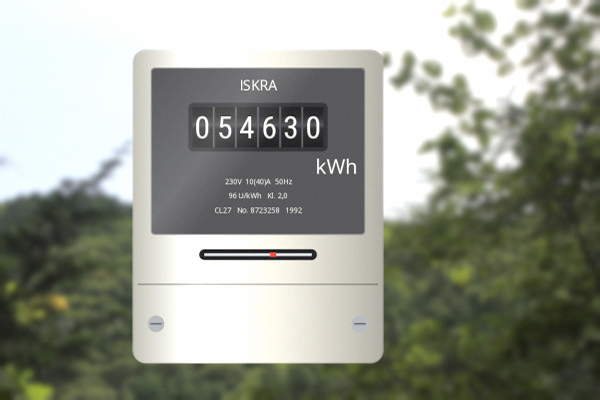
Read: 54630kWh
